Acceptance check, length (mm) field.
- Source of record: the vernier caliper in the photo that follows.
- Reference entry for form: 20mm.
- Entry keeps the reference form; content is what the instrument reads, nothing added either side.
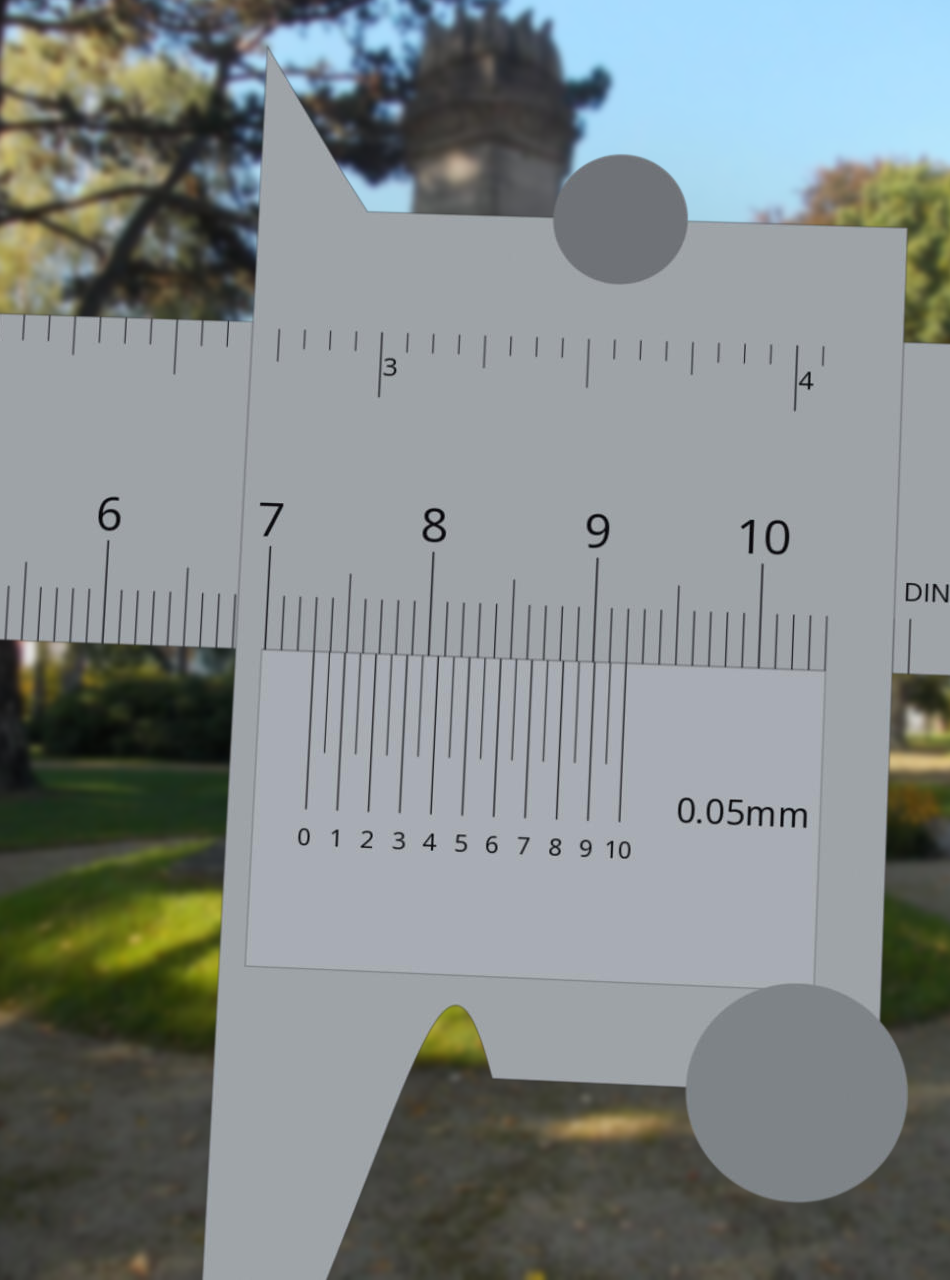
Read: 73.0mm
